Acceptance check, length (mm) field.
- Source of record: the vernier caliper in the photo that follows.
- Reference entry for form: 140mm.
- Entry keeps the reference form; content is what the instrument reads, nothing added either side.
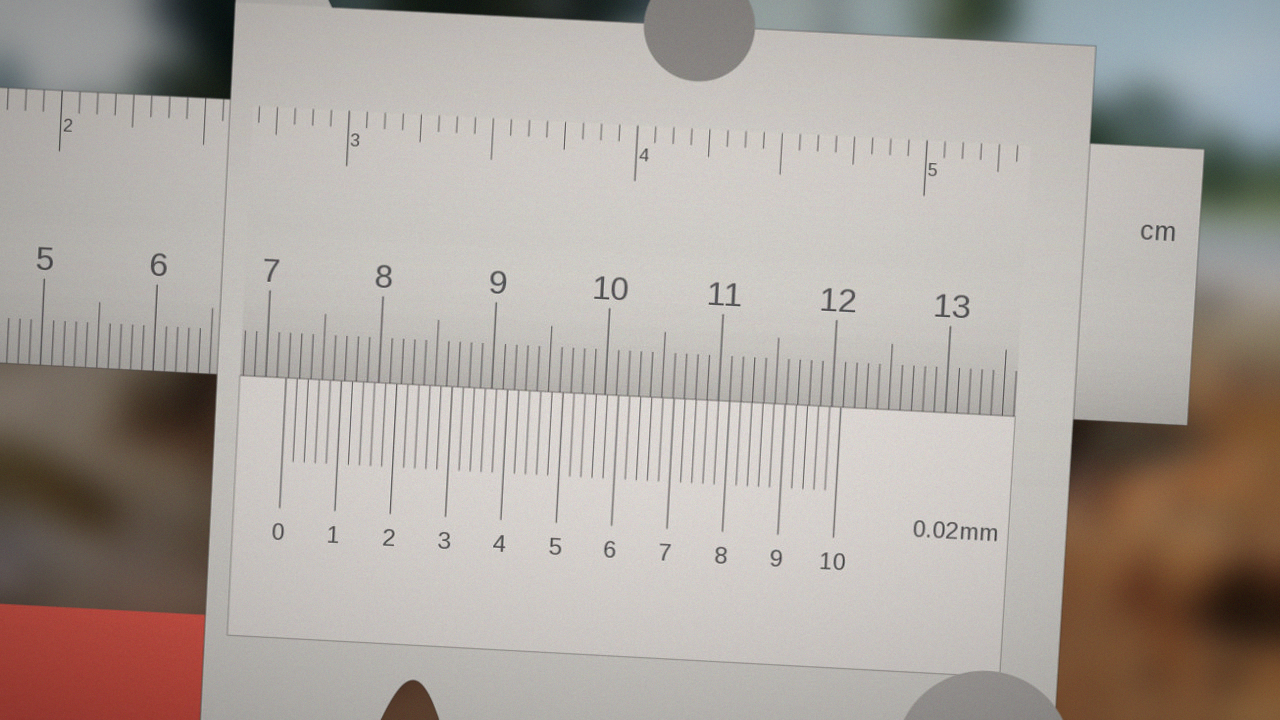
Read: 71.8mm
